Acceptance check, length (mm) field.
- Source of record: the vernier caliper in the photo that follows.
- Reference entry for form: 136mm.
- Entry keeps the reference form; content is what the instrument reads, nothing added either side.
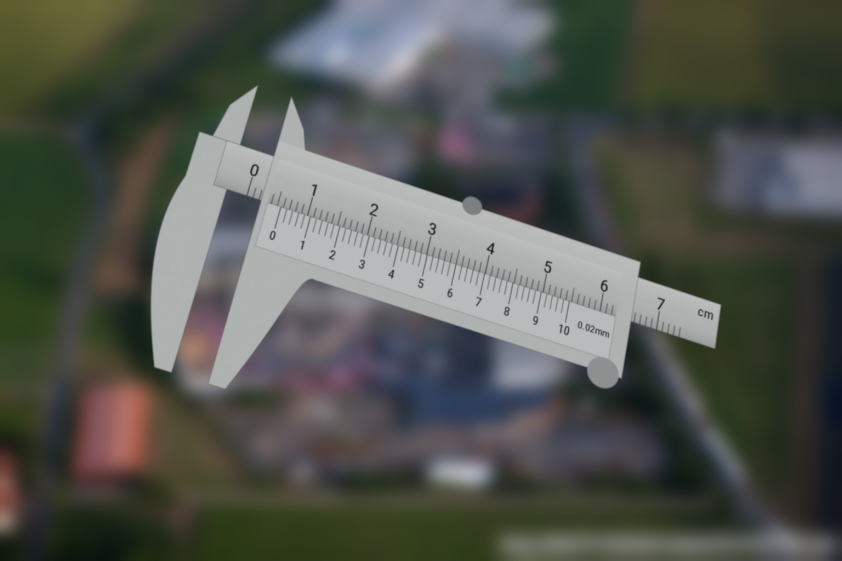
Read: 5.6mm
